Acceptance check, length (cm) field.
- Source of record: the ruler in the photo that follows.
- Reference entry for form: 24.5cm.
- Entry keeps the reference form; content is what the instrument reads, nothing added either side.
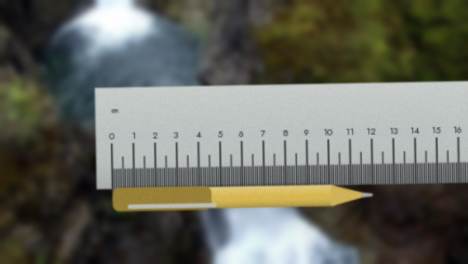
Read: 12cm
